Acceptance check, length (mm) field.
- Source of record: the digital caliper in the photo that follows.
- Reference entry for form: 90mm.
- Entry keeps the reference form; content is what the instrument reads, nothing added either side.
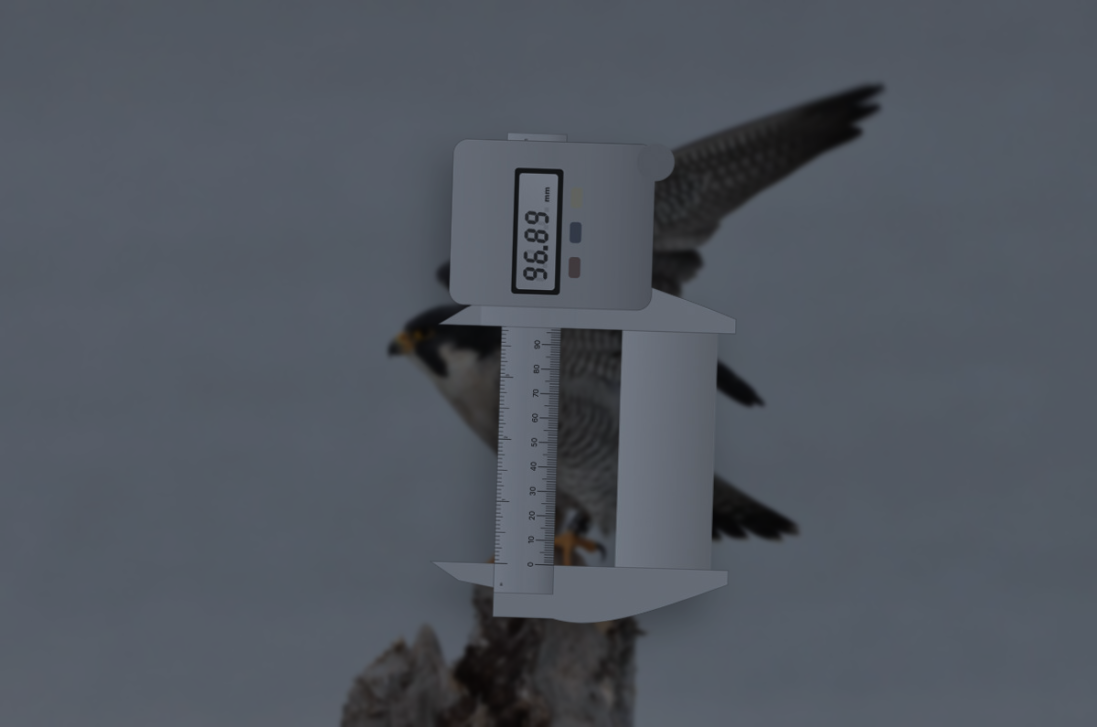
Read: 96.89mm
